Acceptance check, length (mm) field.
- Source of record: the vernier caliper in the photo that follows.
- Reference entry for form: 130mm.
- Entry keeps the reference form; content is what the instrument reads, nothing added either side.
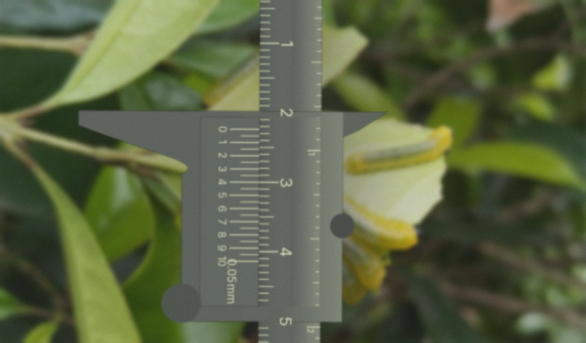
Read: 22.4mm
